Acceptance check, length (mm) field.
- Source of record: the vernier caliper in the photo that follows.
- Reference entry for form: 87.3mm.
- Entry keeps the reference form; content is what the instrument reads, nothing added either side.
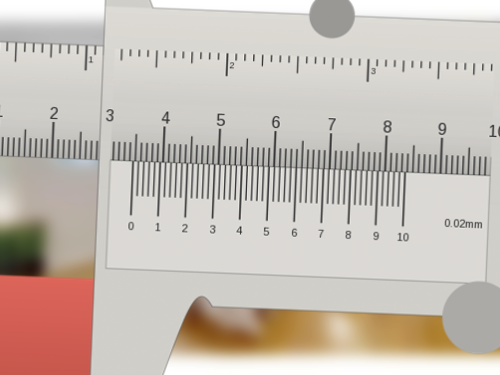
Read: 34.6mm
